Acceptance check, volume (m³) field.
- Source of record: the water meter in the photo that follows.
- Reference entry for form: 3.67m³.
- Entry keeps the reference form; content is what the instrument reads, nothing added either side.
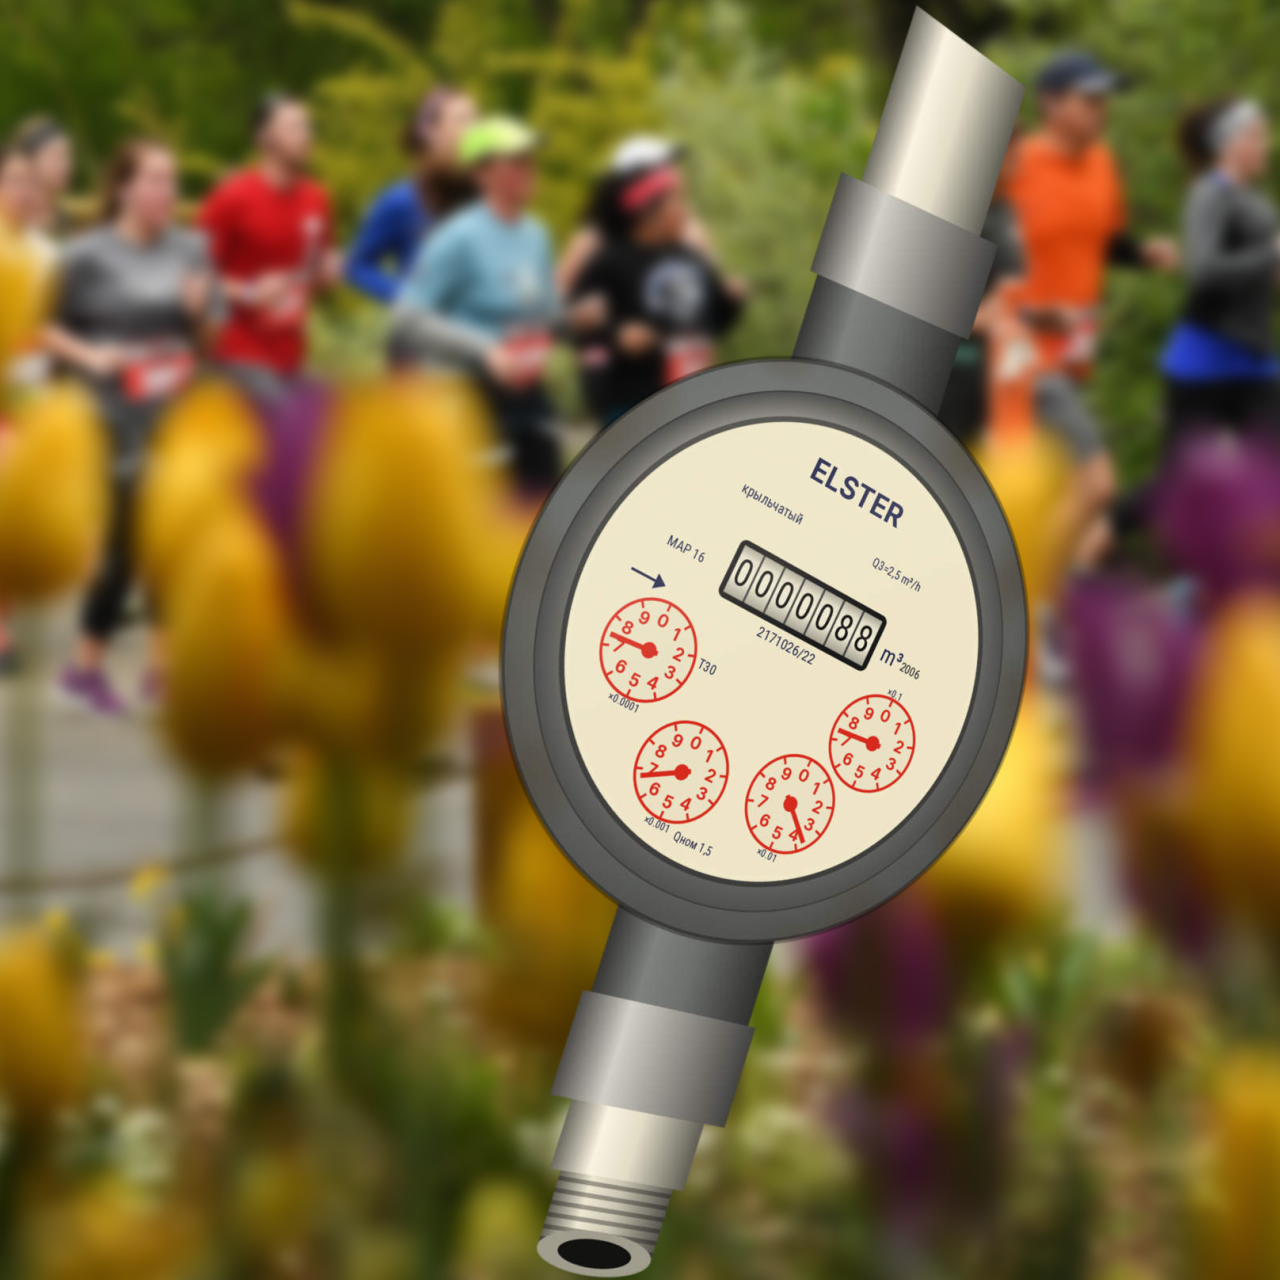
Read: 88.7367m³
